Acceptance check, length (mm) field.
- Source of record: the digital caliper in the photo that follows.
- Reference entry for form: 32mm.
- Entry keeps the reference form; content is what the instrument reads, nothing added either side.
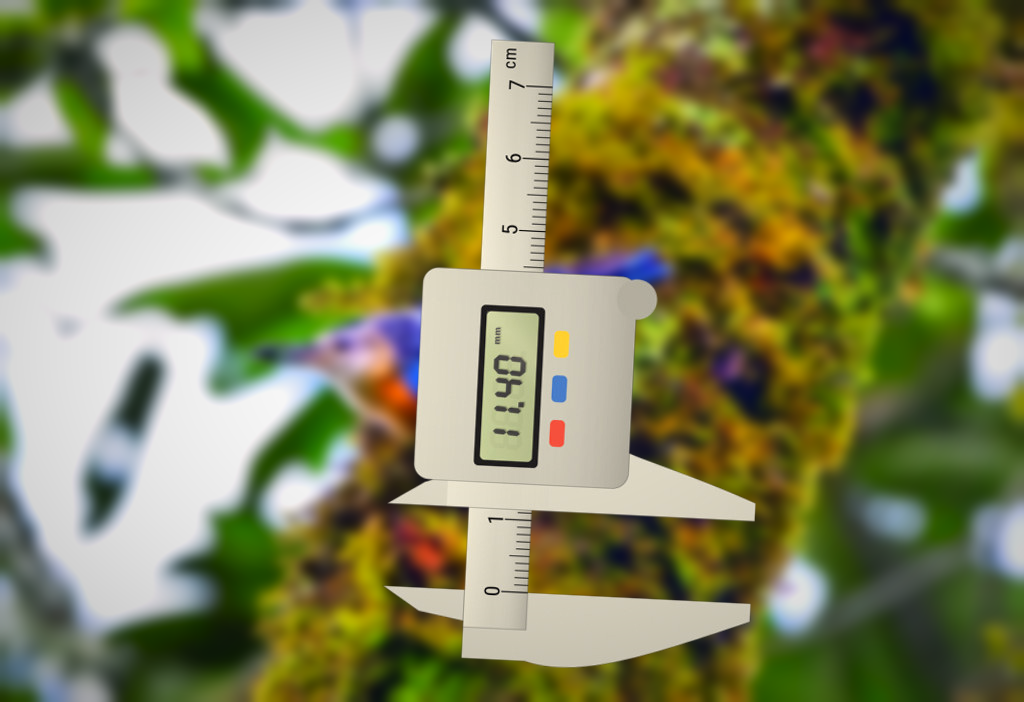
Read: 11.40mm
